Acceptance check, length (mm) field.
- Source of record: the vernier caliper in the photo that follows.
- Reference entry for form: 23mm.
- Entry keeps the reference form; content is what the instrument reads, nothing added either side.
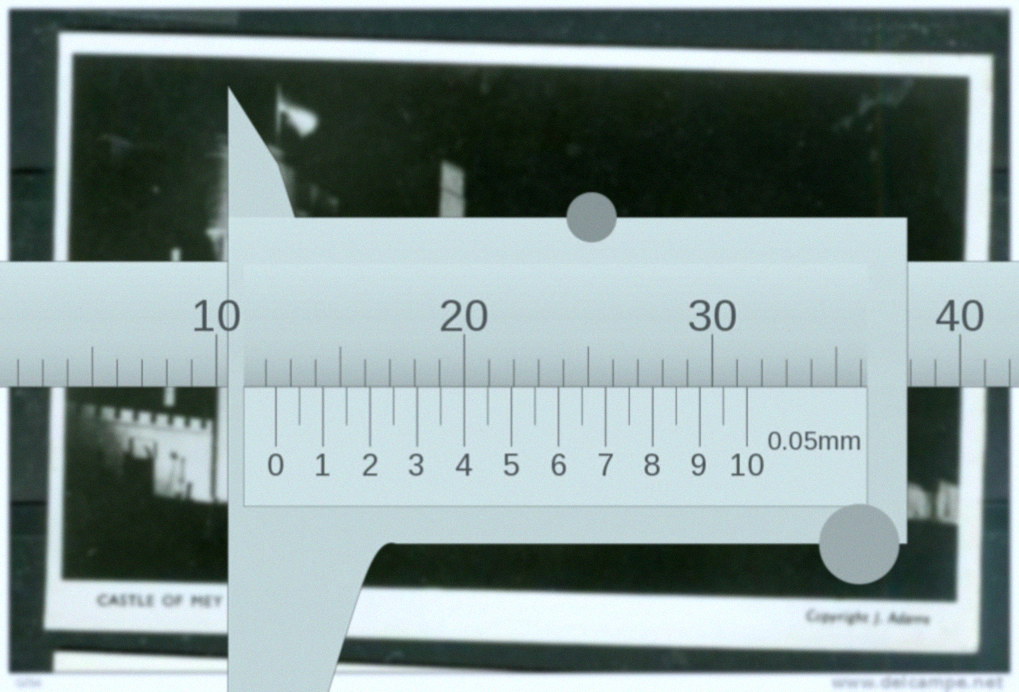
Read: 12.4mm
